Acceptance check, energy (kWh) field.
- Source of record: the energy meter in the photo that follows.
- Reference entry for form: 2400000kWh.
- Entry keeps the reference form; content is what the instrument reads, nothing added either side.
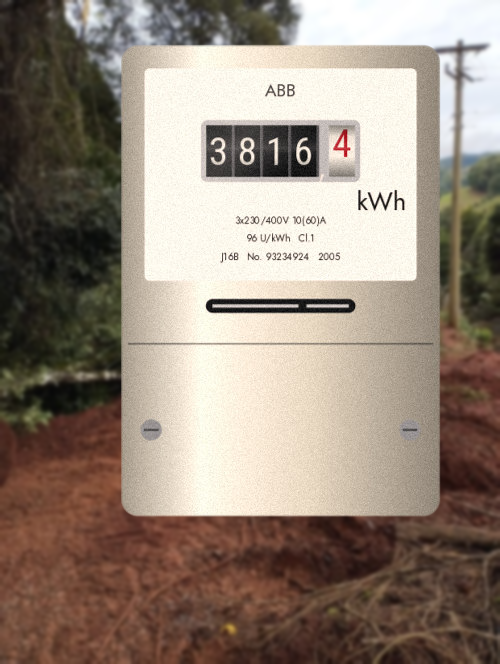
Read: 3816.4kWh
